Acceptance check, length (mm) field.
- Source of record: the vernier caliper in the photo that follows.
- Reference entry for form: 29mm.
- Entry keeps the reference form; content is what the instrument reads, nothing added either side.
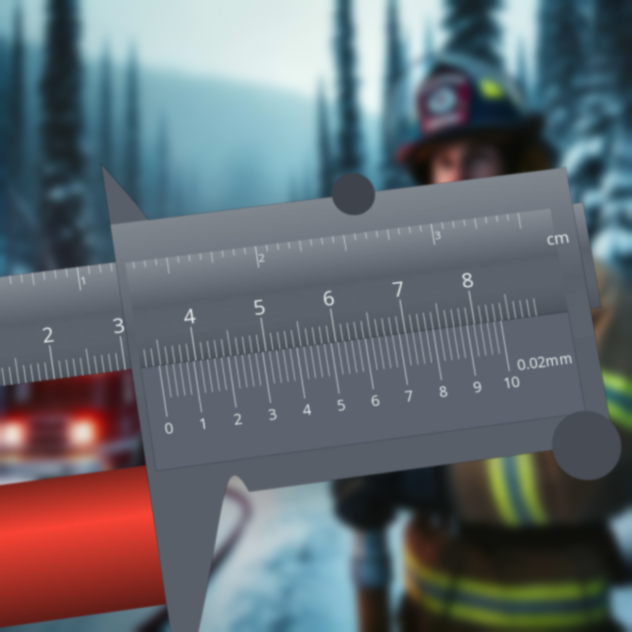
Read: 34.8mm
